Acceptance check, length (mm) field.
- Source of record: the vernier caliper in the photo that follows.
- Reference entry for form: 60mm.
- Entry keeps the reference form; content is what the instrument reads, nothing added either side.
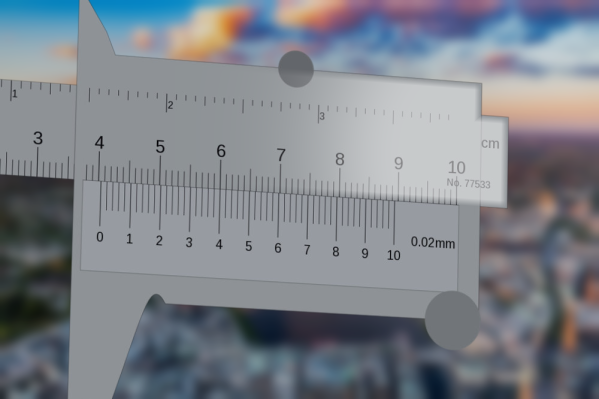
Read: 40.4mm
